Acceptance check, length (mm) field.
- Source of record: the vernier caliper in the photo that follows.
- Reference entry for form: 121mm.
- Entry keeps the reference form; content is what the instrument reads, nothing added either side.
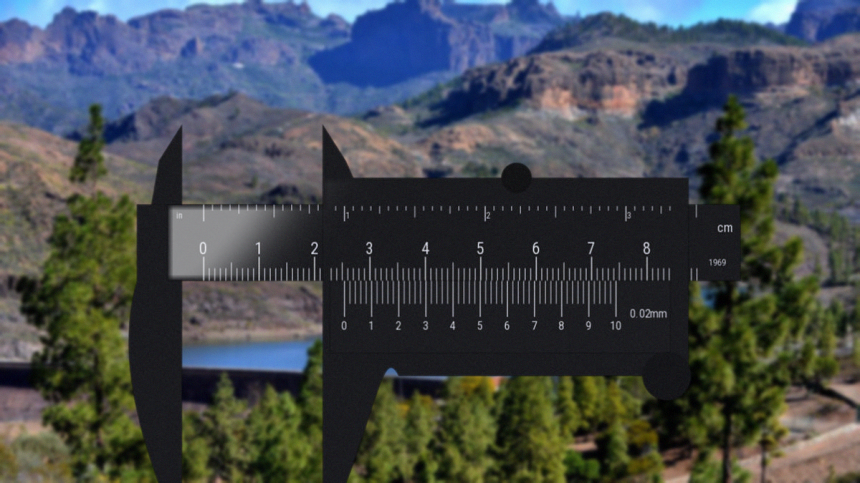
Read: 25.4mm
